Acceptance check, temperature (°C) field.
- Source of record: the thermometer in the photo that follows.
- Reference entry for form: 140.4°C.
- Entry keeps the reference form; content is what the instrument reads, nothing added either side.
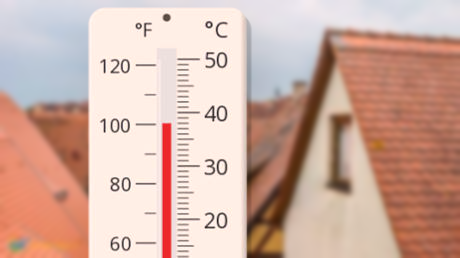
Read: 38°C
